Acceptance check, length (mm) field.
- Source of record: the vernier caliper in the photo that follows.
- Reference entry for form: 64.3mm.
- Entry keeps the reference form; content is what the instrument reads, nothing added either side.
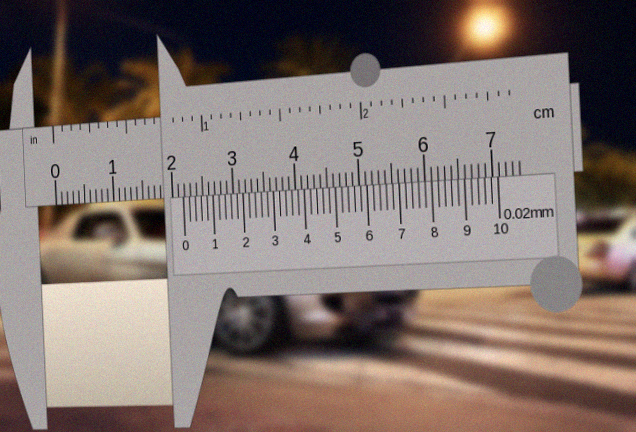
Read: 21.8mm
